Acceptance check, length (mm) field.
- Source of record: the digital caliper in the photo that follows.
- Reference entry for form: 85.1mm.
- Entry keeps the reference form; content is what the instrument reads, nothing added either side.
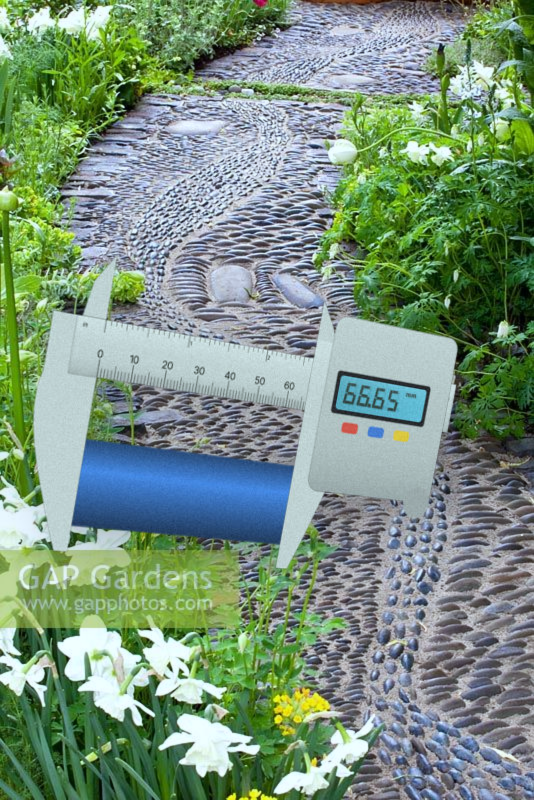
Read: 66.65mm
